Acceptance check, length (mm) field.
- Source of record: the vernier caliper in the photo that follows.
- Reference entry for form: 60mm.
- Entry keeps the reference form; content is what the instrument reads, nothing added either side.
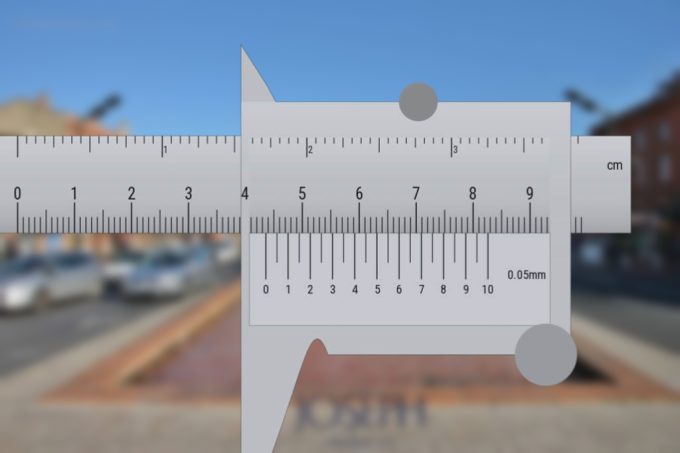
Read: 43.6mm
